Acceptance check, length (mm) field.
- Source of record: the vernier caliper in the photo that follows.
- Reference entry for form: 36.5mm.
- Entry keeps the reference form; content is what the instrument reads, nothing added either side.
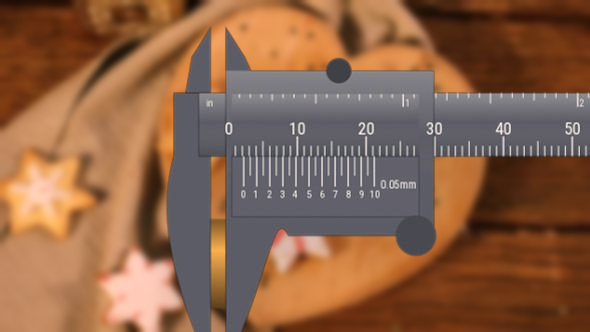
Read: 2.2mm
